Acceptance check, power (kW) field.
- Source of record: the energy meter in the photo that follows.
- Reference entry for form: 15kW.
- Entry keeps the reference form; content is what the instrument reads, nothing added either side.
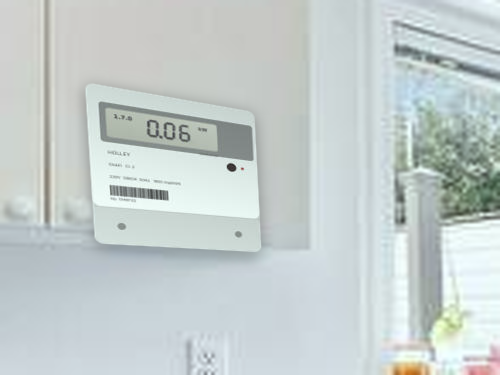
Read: 0.06kW
